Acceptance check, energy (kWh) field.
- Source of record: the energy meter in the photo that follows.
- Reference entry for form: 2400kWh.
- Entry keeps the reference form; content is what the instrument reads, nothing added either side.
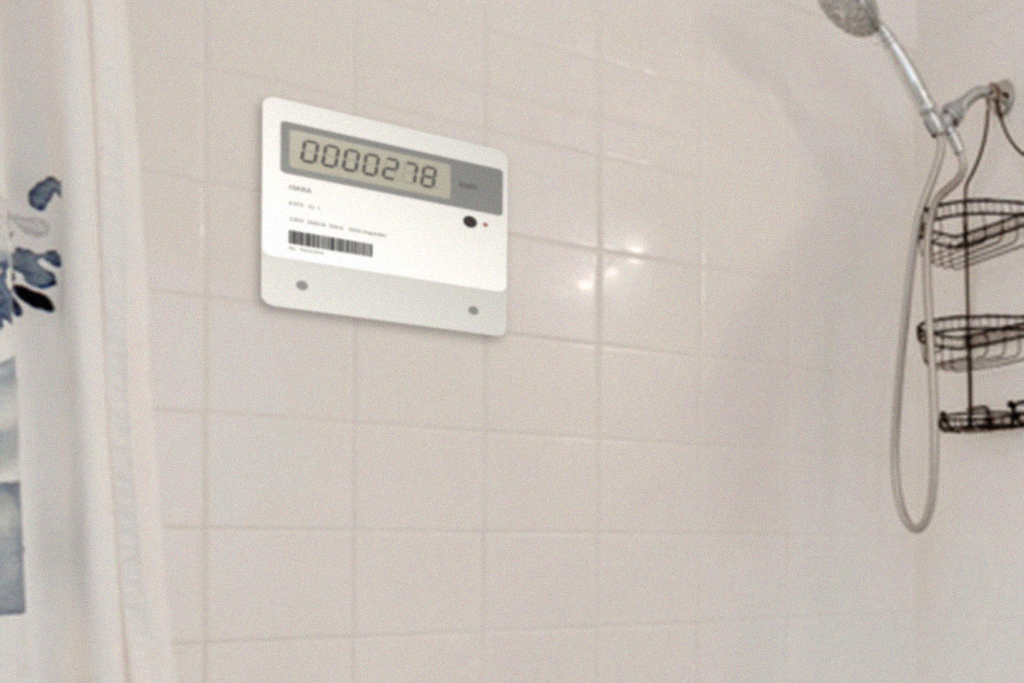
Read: 278kWh
